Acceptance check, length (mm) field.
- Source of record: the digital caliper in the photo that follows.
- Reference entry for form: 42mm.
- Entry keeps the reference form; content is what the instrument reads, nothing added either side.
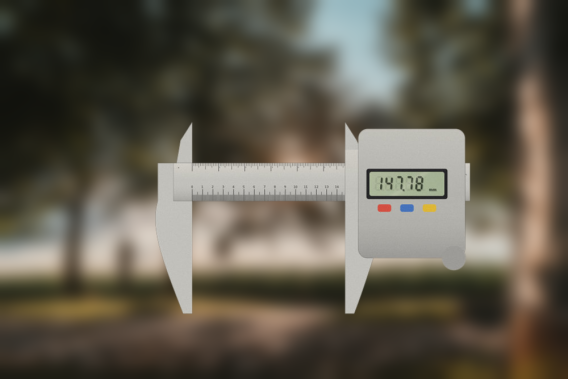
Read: 147.78mm
